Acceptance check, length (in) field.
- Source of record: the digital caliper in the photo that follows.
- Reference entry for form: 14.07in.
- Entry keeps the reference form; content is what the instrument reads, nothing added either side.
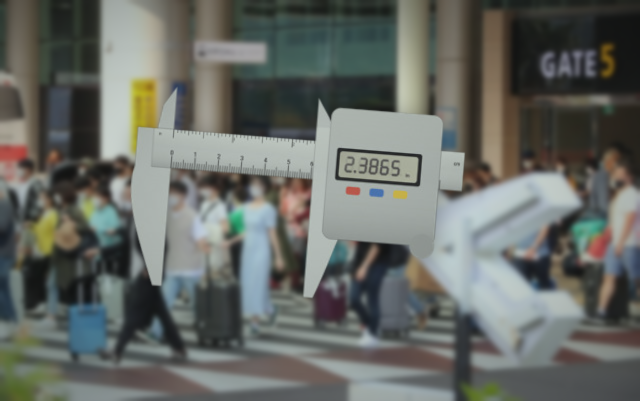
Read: 2.3865in
